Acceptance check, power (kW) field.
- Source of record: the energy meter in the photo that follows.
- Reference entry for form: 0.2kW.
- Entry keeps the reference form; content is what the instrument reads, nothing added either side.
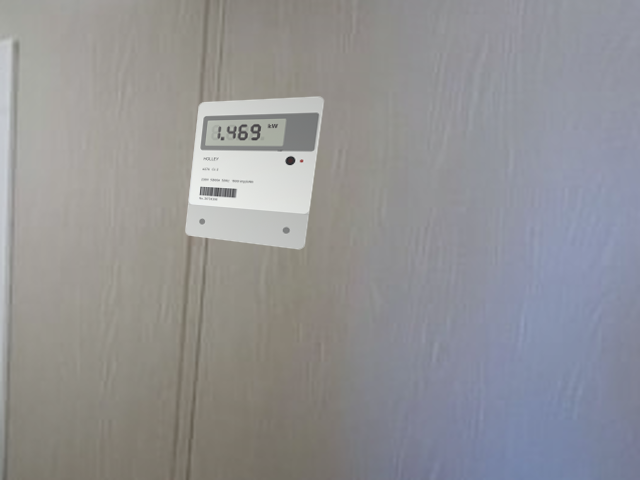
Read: 1.469kW
